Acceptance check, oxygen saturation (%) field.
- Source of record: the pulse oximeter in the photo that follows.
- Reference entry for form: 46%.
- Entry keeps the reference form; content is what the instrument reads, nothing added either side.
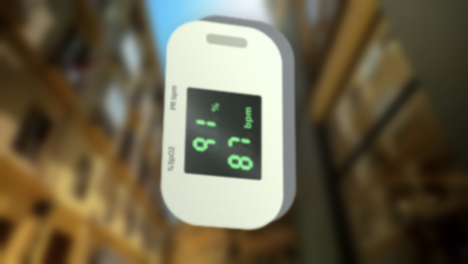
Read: 91%
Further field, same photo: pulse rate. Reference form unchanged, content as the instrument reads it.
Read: 87bpm
